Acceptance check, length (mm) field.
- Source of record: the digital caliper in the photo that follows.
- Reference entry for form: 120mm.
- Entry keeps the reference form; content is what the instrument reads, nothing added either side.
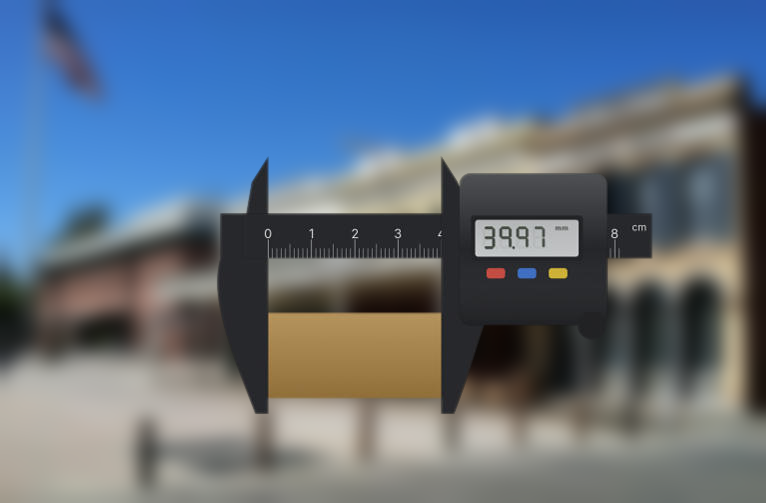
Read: 39.97mm
